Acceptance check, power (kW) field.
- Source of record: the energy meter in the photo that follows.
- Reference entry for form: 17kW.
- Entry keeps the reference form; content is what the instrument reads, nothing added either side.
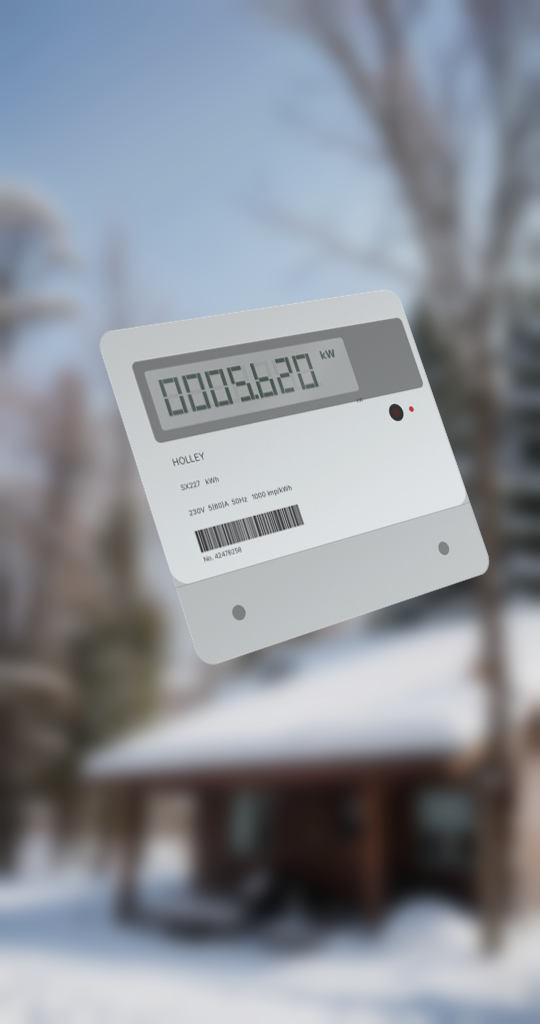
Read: 5.620kW
